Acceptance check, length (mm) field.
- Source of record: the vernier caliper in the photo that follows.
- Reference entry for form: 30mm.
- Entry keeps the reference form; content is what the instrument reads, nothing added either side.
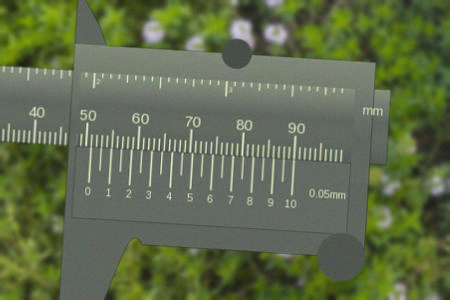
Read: 51.0mm
